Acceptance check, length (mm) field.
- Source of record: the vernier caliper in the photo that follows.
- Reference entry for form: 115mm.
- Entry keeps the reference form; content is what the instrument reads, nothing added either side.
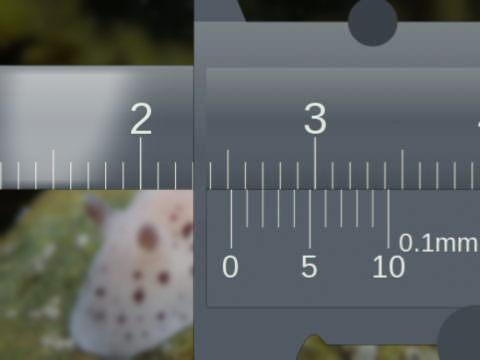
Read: 25.2mm
